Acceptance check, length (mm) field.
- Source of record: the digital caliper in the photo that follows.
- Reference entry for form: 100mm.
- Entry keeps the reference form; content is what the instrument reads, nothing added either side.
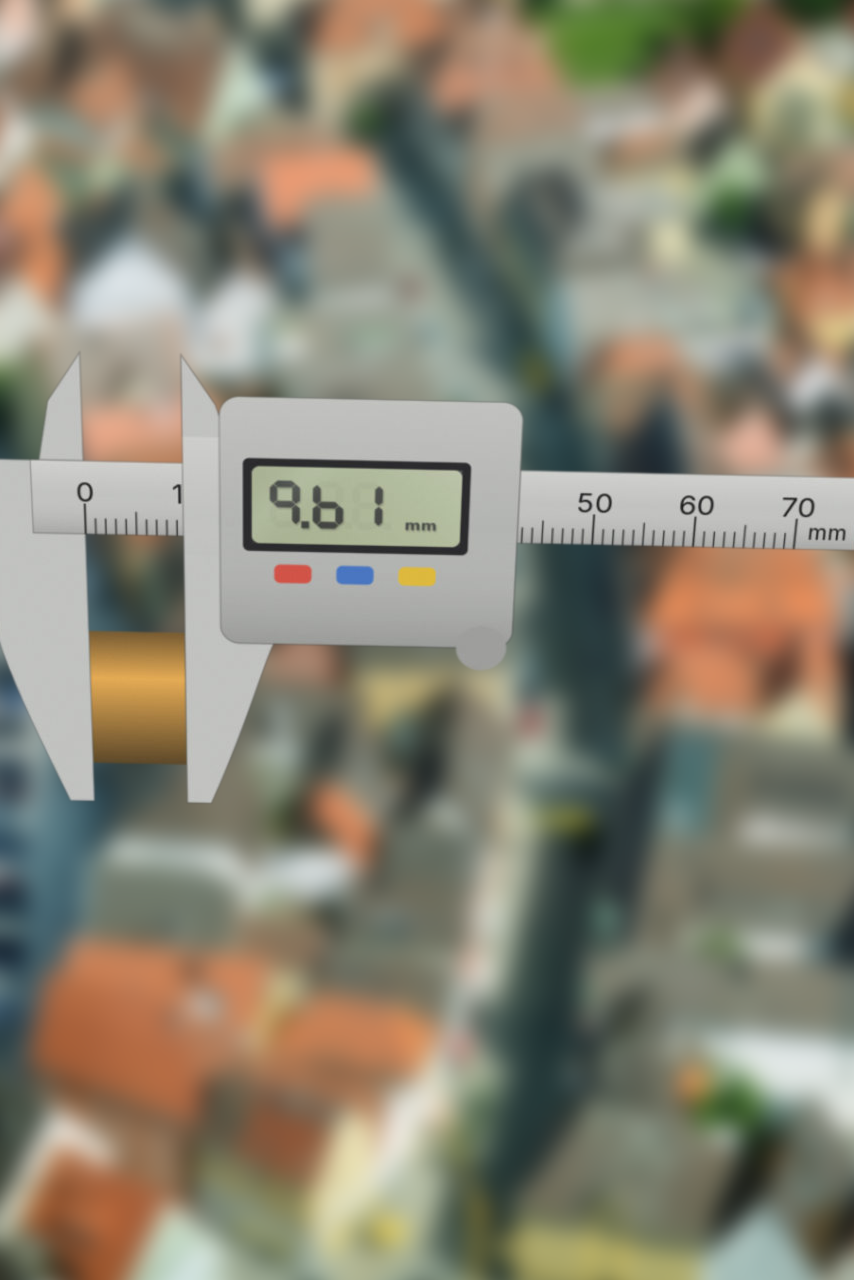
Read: 9.61mm
